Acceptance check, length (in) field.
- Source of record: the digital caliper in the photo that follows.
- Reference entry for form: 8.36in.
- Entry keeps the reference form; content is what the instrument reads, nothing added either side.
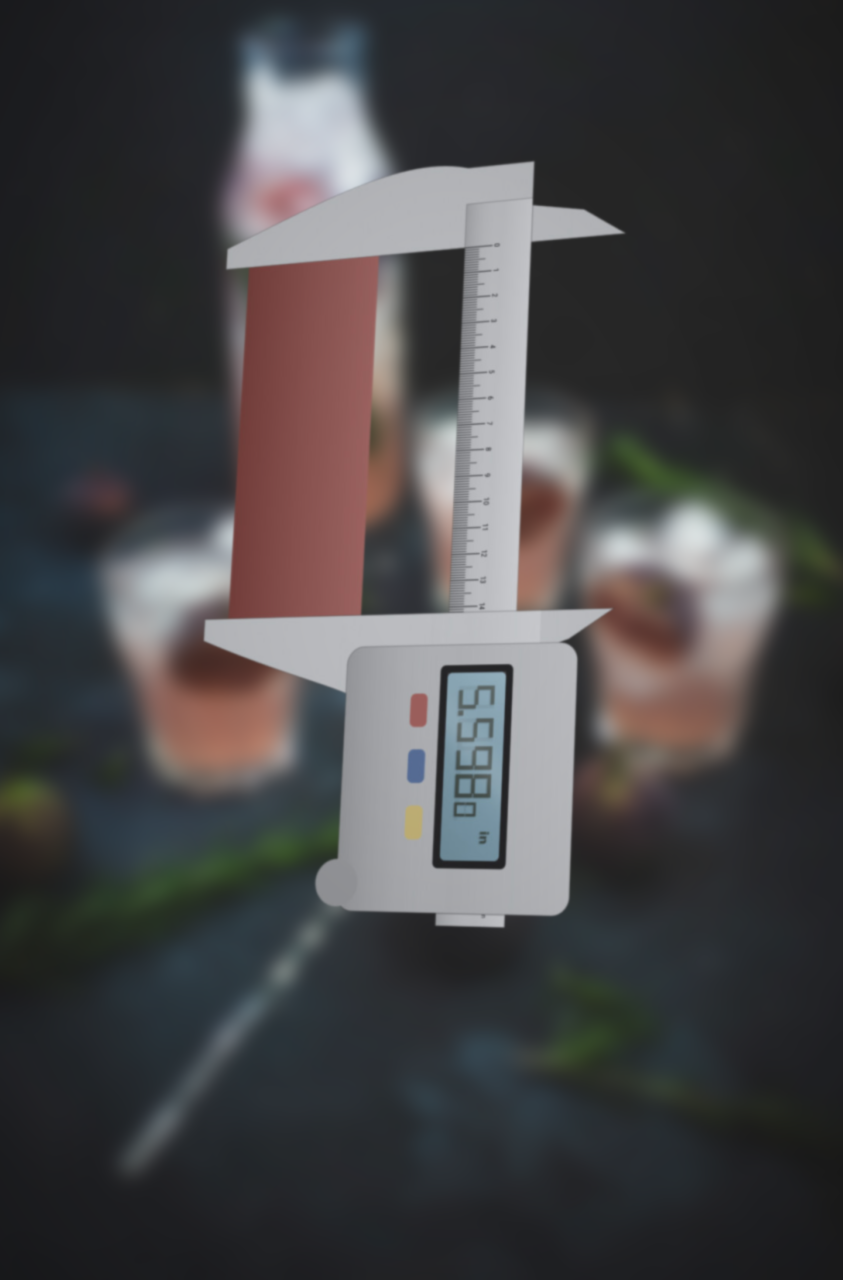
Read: 5.5980in
